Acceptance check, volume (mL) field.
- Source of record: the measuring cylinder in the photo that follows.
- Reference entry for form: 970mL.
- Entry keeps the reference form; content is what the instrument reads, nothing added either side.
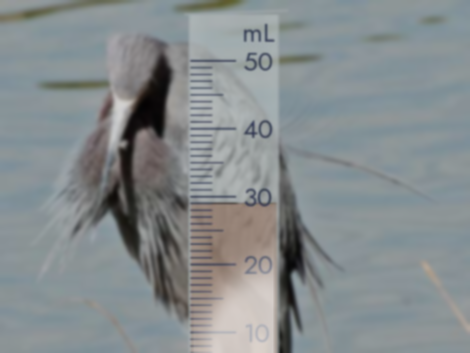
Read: 29mL
